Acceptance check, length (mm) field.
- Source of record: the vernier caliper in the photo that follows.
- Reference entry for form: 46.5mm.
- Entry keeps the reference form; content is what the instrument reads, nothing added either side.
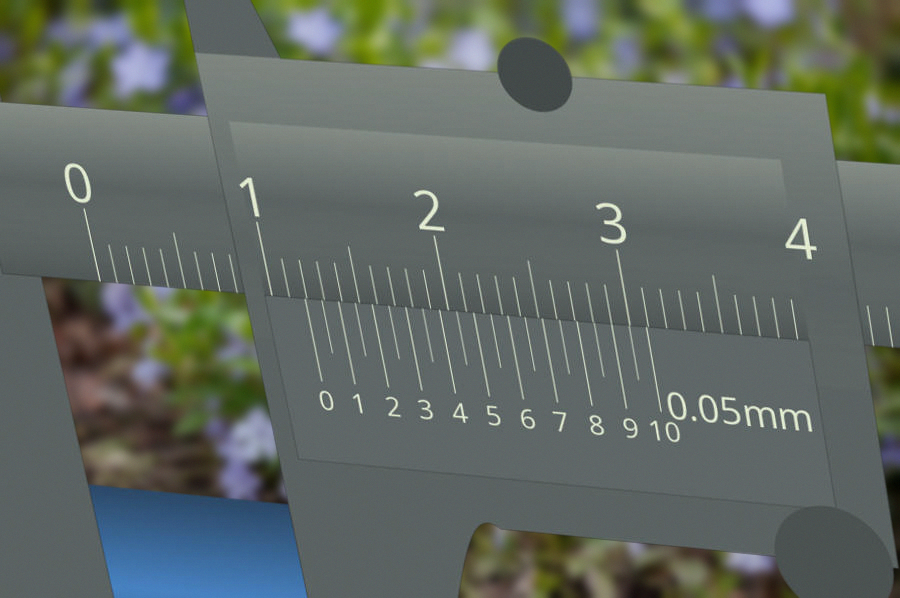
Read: 11.9mm
